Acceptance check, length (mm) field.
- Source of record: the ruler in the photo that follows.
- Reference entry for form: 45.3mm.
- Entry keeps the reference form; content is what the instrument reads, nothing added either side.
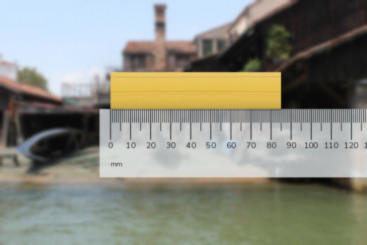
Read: 85mm
